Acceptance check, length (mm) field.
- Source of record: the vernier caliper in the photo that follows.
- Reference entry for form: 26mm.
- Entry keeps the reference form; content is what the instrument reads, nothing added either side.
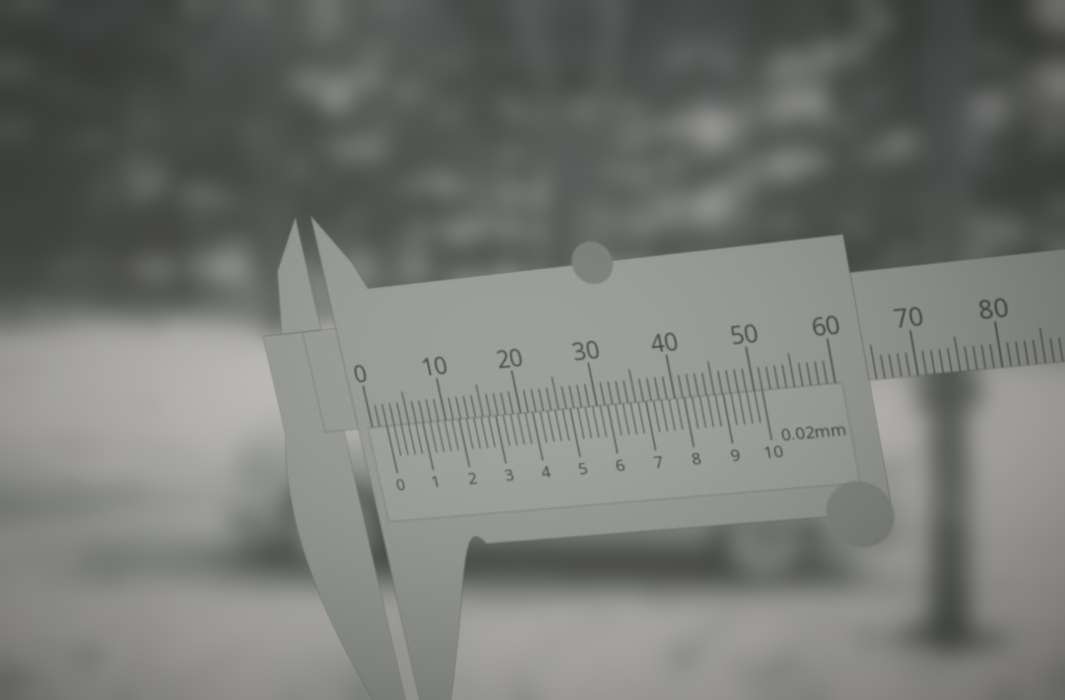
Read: 2.0mm
